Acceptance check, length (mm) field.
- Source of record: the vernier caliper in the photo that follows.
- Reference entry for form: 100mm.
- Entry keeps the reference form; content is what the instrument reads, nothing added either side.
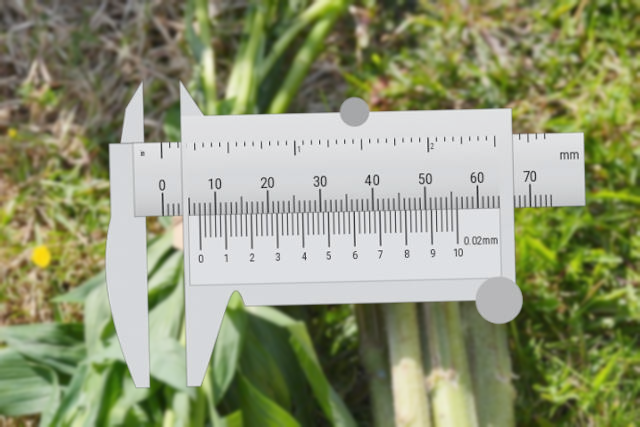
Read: 7.0mm
